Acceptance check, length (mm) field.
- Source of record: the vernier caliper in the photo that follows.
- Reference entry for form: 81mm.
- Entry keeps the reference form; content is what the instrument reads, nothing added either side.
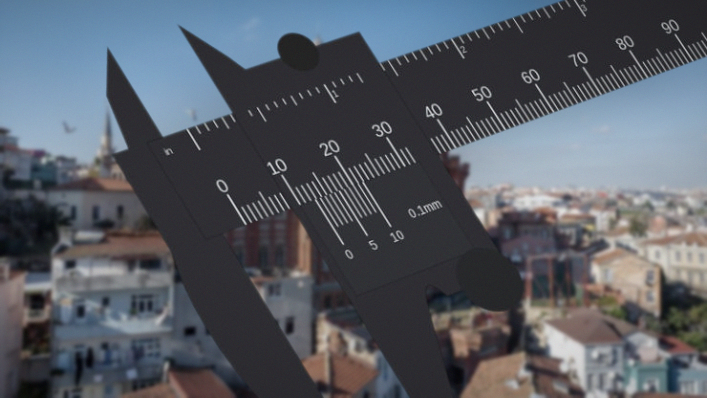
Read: 12.8mm
